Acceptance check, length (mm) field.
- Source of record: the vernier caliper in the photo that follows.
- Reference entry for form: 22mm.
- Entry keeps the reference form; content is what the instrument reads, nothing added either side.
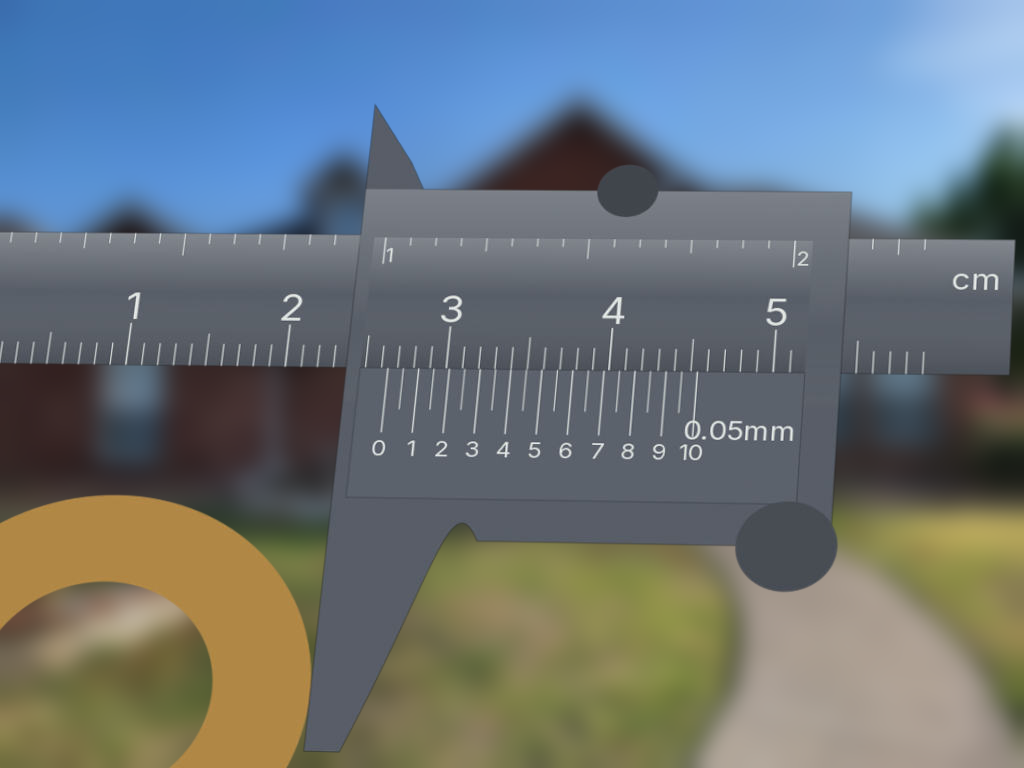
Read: 26.4mm
